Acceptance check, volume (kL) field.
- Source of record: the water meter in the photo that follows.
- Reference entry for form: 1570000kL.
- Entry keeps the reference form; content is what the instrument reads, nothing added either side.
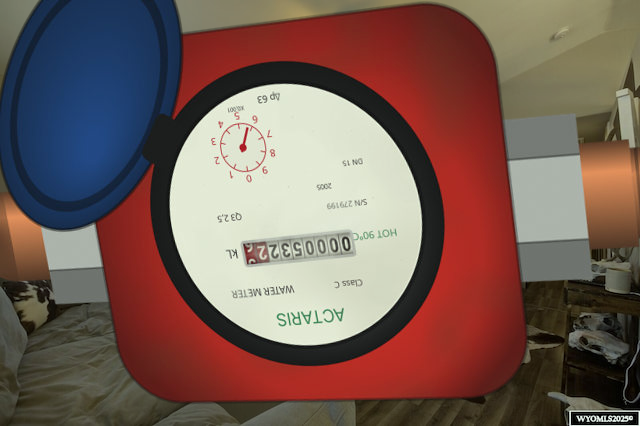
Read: 532.255kL
